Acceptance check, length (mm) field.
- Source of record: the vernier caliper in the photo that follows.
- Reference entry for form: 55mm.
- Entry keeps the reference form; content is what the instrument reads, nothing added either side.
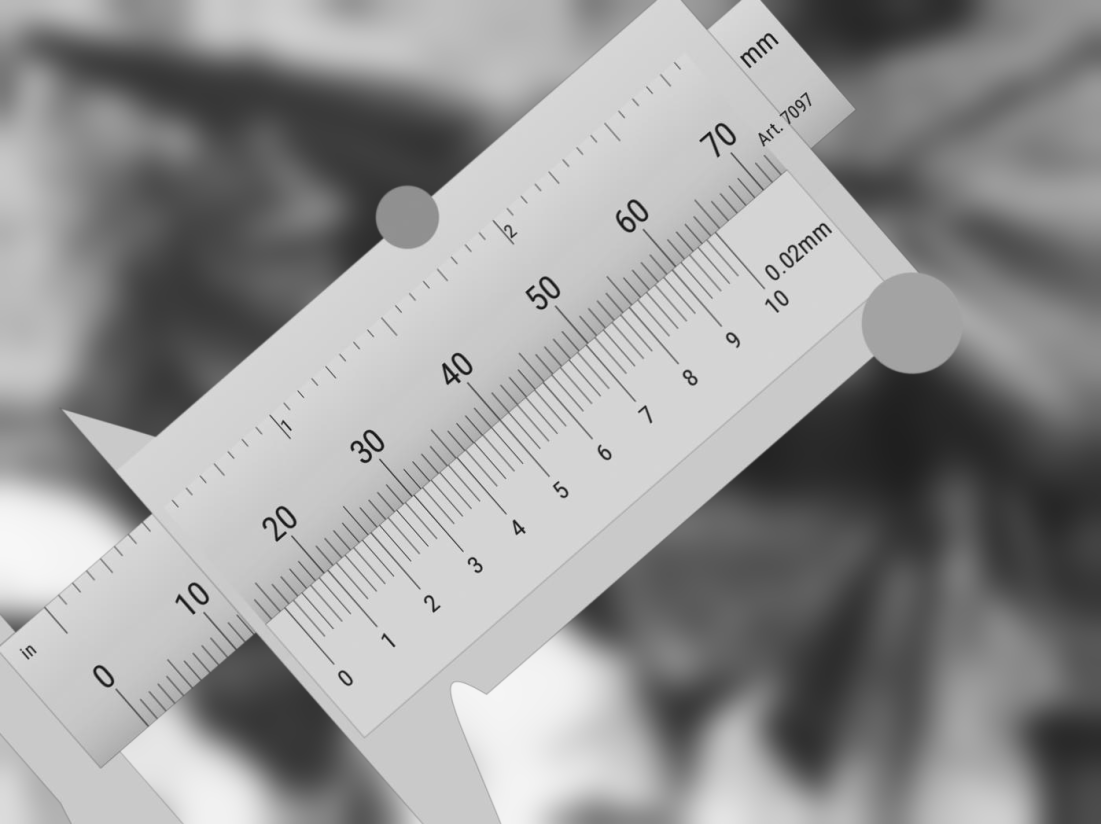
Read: 15.5mm
